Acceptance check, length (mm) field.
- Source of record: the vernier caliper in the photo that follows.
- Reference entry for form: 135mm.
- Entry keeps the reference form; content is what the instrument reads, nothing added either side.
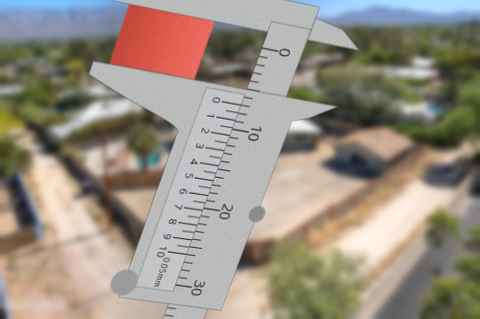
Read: 7.0mm
